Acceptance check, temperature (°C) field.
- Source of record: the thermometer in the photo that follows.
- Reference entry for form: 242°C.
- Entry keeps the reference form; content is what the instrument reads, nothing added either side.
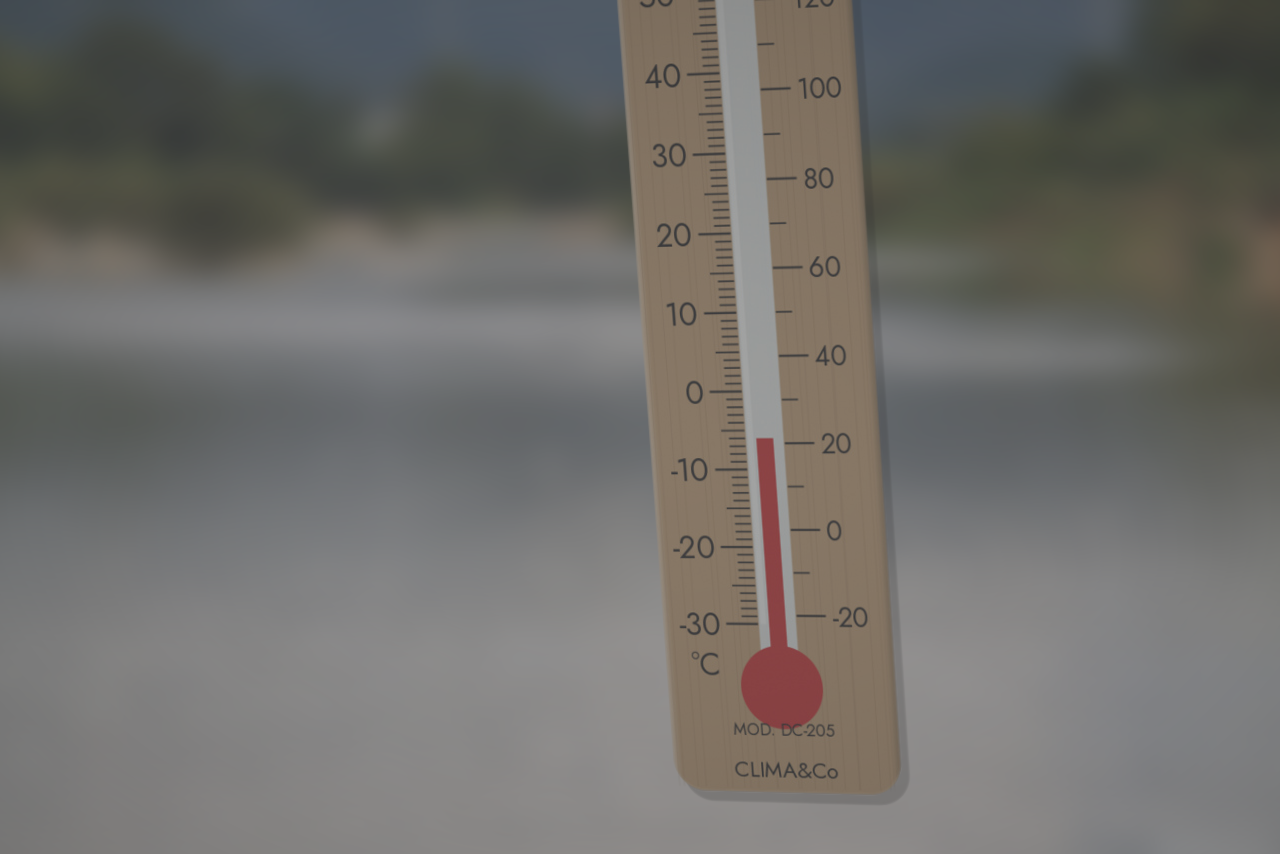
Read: -6°C
